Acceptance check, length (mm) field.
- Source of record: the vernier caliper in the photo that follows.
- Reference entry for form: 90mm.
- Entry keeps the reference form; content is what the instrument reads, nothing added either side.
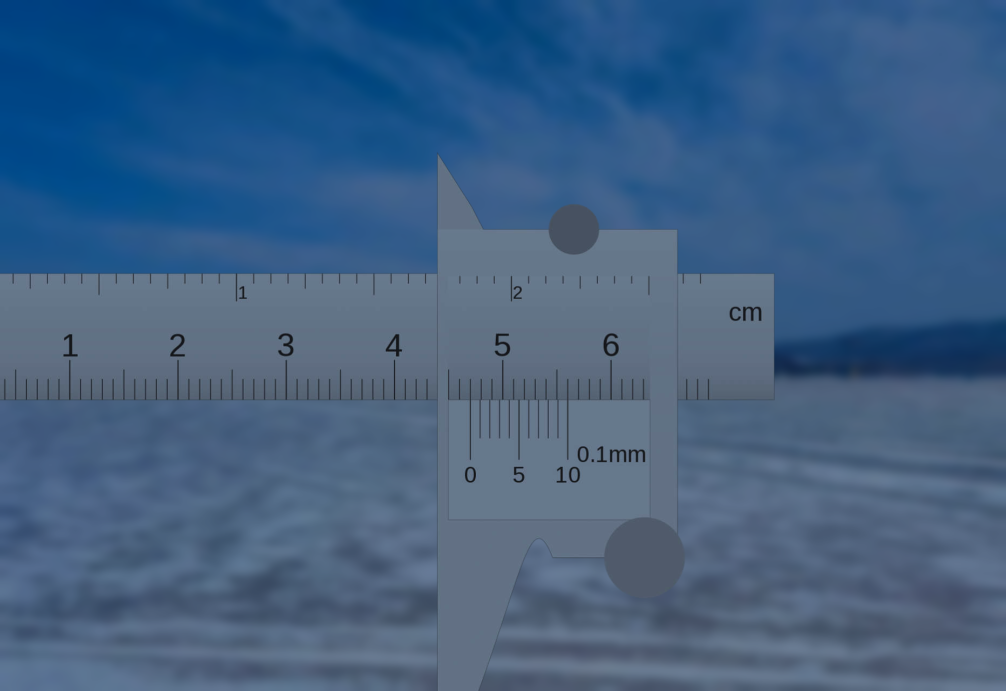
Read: 47.0mm
